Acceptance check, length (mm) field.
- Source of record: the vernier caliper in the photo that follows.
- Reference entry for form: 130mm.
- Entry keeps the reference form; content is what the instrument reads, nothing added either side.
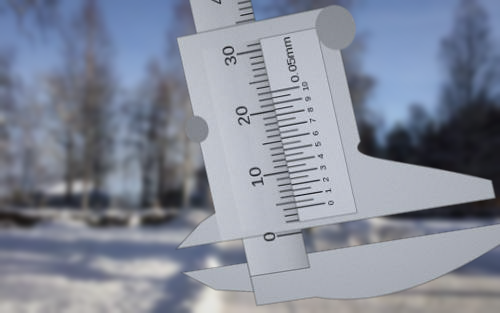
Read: 4.0mm
